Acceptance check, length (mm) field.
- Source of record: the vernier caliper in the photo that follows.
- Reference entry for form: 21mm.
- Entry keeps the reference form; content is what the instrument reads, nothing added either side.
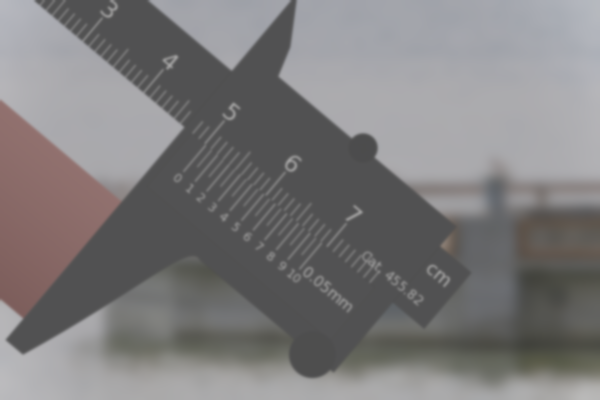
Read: 50.2mm
